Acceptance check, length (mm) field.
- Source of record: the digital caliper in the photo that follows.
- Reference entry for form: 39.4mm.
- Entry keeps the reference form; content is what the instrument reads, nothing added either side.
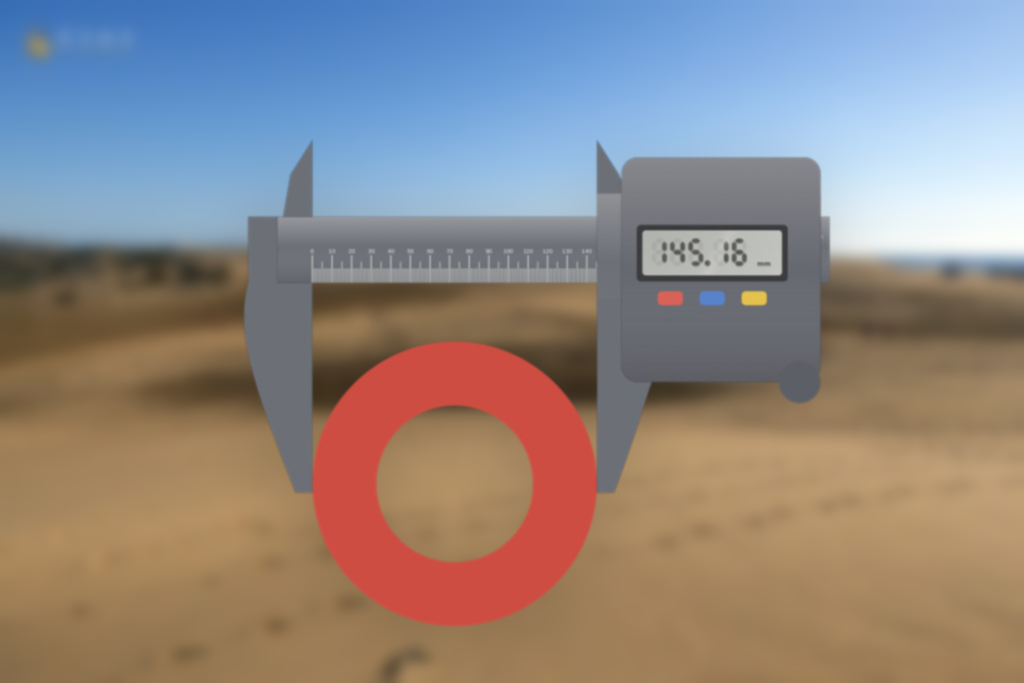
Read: 145.16mm
